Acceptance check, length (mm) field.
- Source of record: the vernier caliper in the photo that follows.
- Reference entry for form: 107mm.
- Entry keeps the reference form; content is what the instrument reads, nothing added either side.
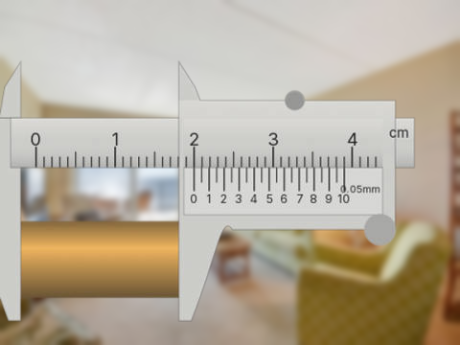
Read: 20.0mm
